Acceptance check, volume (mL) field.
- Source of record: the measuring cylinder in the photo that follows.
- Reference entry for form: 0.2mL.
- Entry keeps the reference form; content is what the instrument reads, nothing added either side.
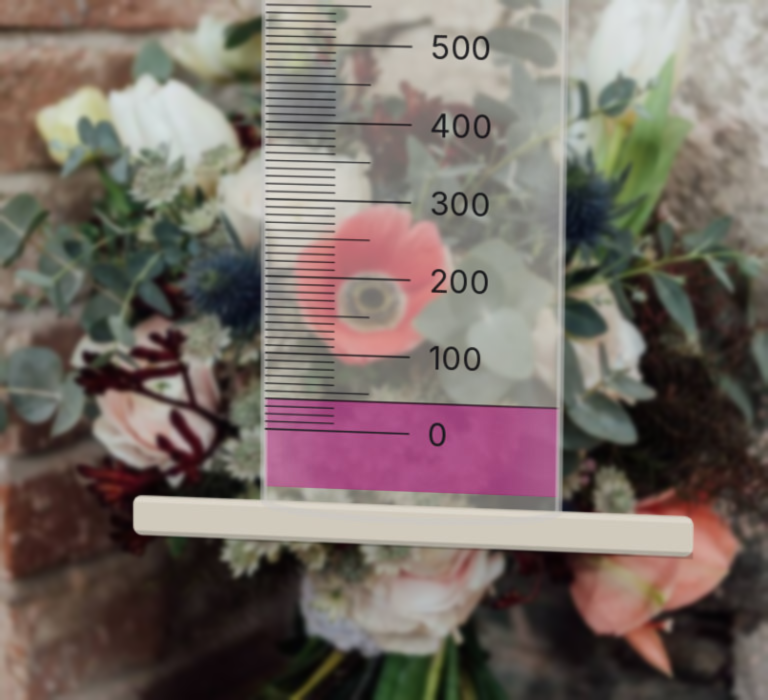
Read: 40mL
